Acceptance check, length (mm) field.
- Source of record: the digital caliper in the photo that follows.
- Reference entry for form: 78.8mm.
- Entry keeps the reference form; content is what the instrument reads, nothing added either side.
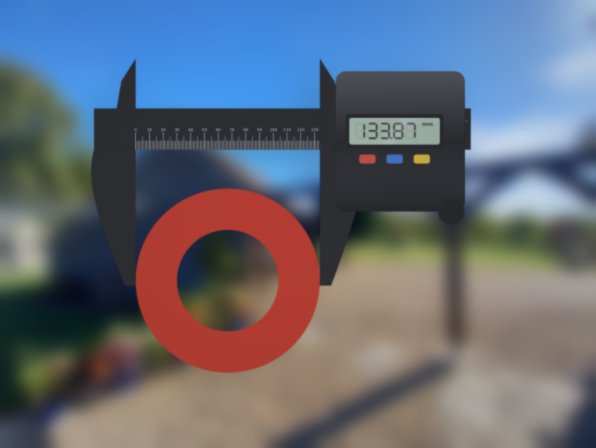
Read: 133.87mm
